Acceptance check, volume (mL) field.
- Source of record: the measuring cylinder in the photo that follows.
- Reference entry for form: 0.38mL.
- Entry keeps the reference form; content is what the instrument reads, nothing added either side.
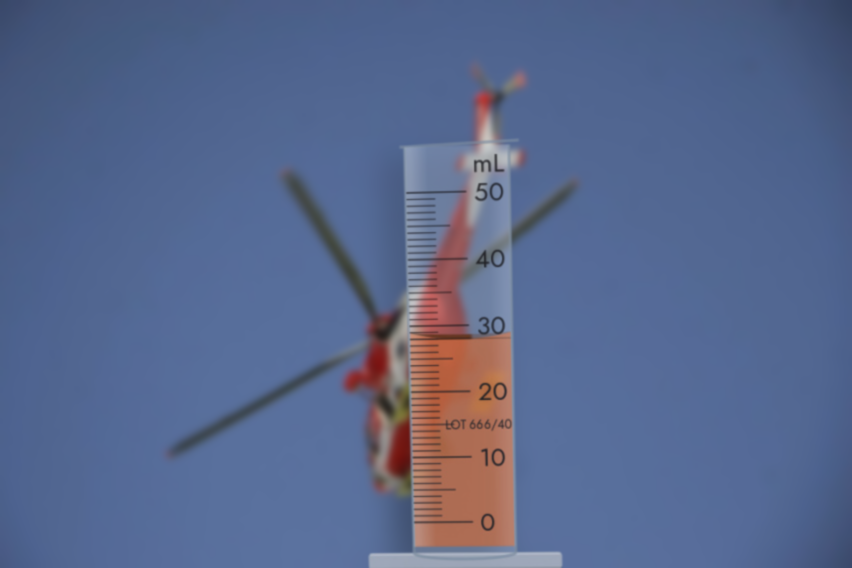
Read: 28mL
